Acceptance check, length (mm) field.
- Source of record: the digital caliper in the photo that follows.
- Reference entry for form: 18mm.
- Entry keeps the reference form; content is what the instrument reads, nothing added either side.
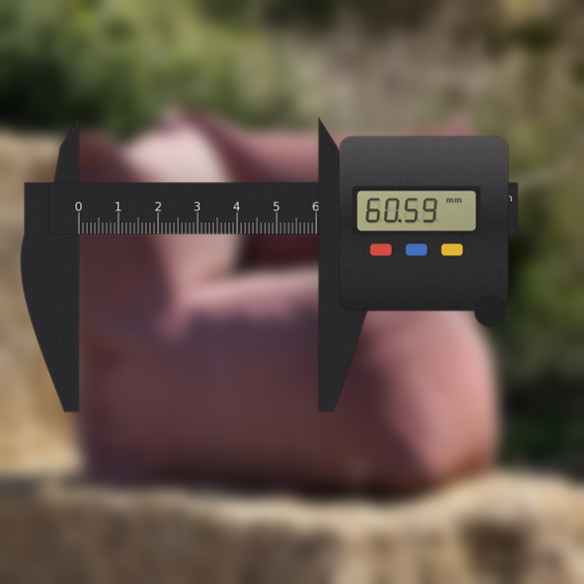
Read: 60.59mm
